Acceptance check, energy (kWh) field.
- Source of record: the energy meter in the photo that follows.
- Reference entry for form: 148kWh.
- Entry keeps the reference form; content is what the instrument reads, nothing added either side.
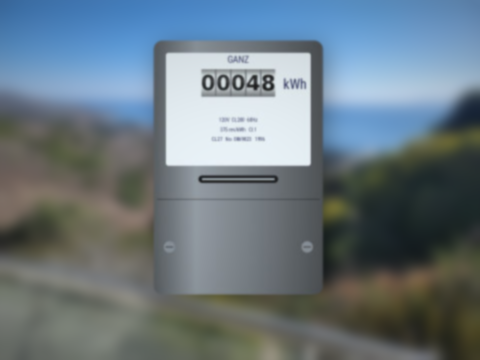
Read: 48kWh
